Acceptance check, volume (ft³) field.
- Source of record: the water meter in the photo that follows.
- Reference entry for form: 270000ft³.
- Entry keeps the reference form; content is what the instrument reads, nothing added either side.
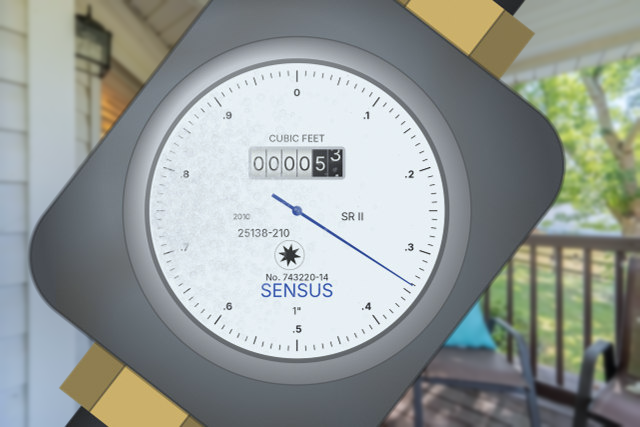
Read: 53.34ft³
